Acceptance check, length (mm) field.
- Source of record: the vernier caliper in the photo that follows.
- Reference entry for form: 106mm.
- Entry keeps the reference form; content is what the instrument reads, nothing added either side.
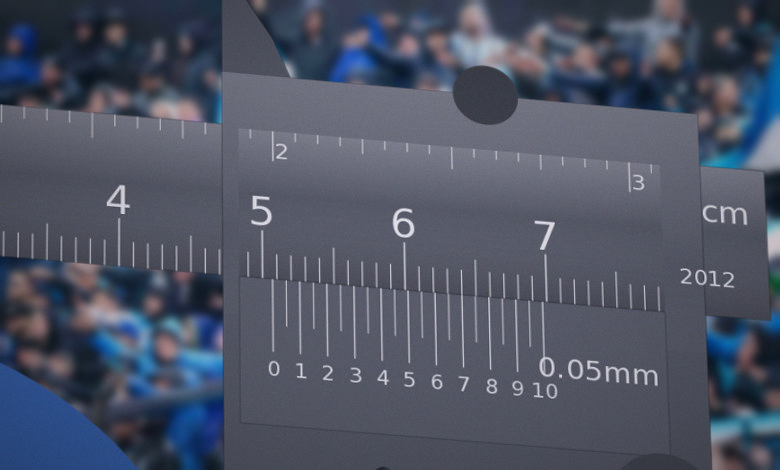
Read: 50.7mm
